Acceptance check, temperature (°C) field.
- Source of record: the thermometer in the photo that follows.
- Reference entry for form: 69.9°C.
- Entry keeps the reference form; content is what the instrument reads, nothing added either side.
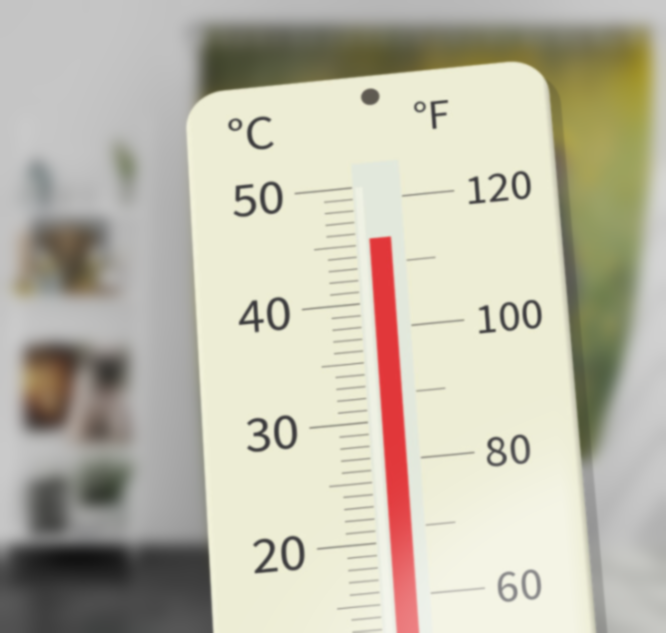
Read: 45.5°C
